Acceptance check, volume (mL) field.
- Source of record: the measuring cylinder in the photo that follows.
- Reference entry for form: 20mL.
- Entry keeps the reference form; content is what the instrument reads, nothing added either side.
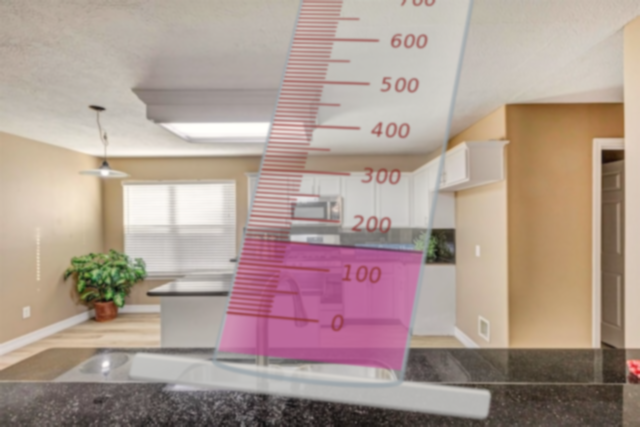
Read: 150mL
